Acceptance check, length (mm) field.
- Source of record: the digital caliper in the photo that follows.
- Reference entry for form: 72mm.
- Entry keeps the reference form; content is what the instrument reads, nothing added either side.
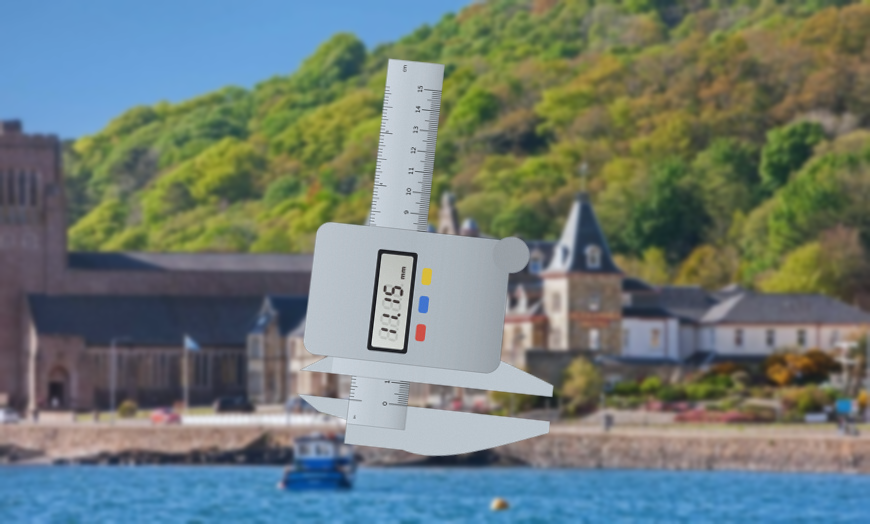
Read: 11.15mm
